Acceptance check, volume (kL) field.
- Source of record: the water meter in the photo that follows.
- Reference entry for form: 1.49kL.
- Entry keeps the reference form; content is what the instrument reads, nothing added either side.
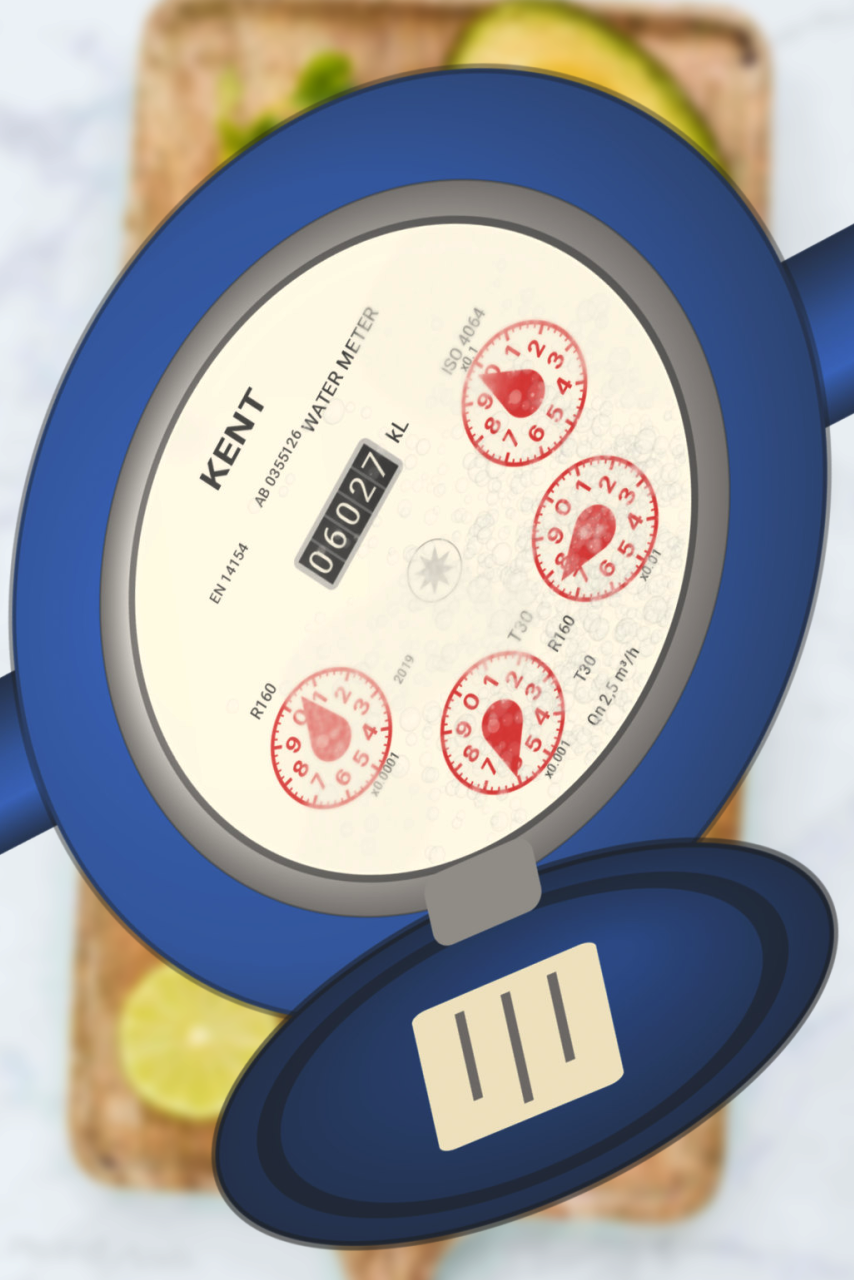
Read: 6026.9760kL
